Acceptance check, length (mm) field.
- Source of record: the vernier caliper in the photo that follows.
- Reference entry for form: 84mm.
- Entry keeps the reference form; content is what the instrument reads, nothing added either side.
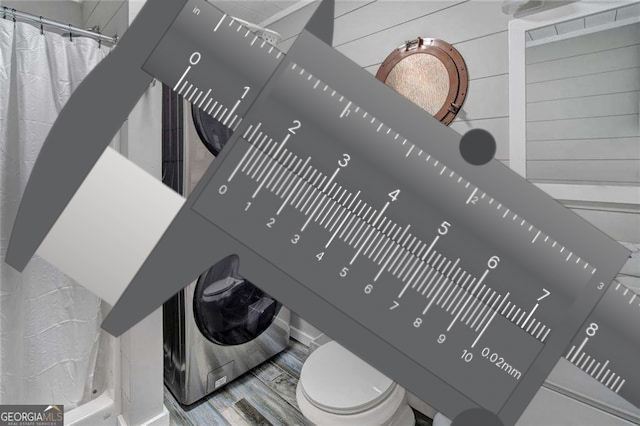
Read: 16.0mm
